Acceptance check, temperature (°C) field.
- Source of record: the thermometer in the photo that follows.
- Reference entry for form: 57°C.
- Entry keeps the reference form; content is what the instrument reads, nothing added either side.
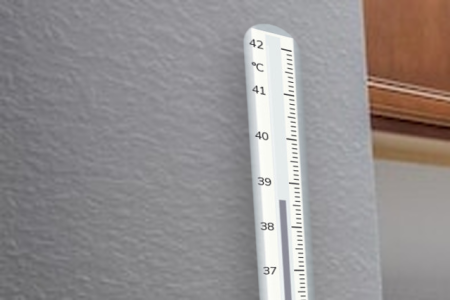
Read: 38.6°C
